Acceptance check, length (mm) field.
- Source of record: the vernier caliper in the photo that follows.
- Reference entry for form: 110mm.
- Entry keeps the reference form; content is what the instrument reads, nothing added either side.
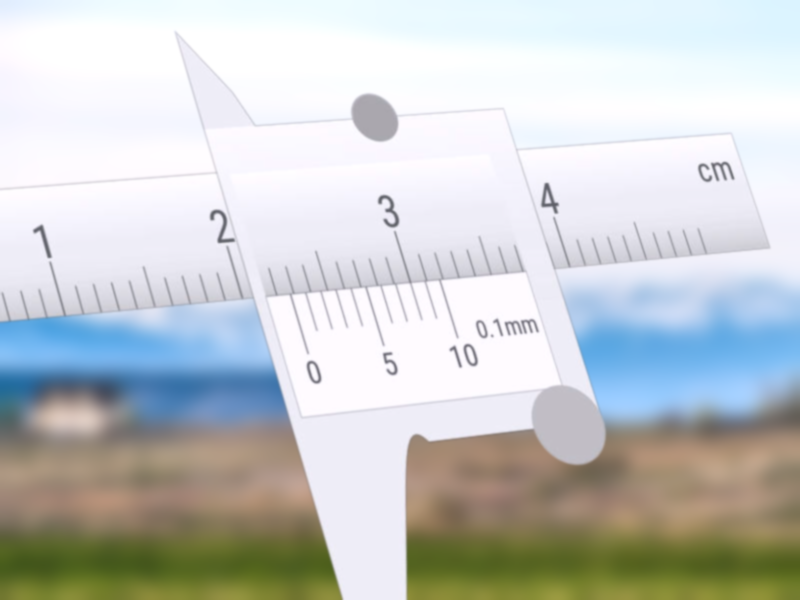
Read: 22.8mm
